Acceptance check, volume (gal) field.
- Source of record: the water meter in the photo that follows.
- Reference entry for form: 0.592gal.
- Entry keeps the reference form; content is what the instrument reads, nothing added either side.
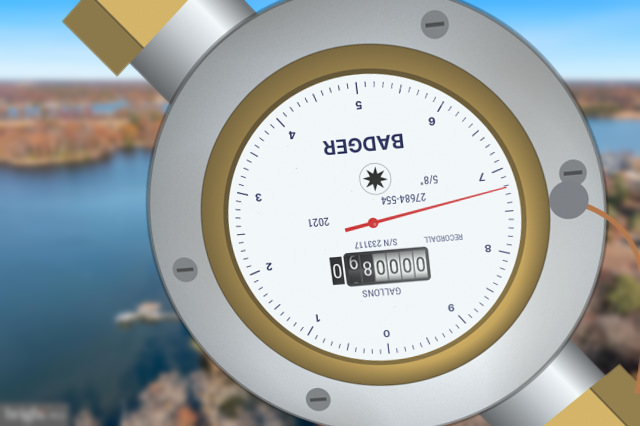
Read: 887.2gal
